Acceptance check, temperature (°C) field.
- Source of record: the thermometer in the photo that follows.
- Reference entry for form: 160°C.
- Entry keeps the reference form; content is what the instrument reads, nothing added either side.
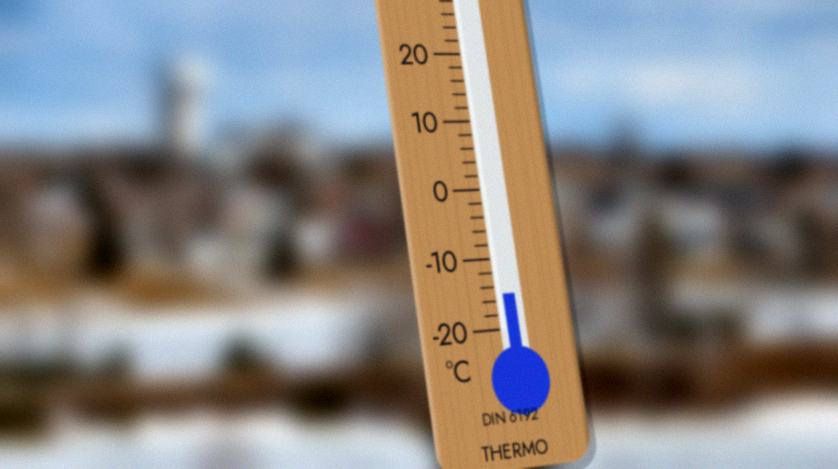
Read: -15°C
